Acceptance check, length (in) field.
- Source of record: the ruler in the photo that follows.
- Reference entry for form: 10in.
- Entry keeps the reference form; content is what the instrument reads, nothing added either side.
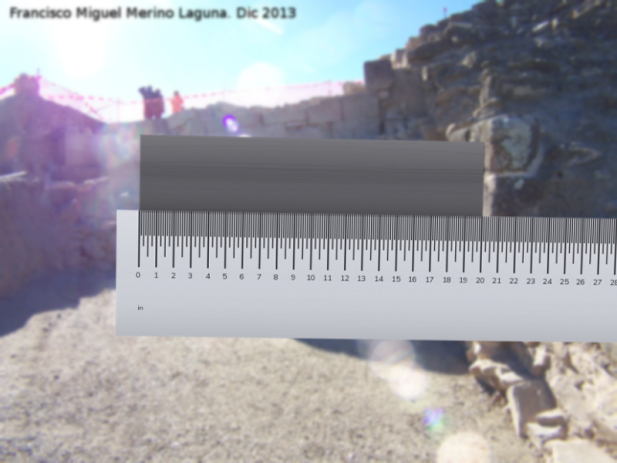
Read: 20in
